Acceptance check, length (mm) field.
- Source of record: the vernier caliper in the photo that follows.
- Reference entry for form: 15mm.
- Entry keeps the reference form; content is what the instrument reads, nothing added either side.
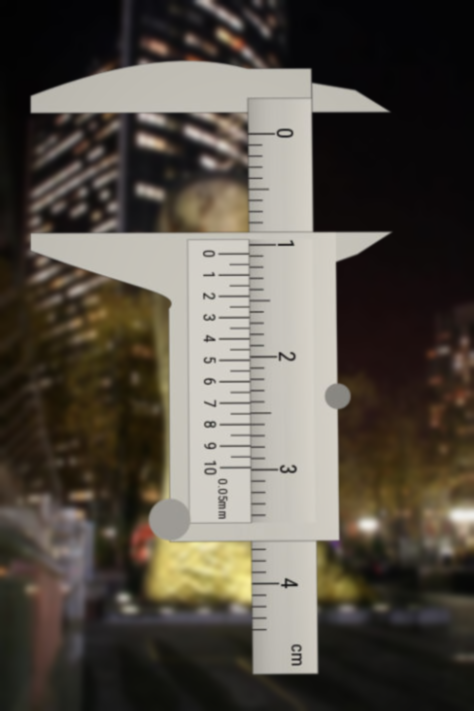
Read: 10.8mm
